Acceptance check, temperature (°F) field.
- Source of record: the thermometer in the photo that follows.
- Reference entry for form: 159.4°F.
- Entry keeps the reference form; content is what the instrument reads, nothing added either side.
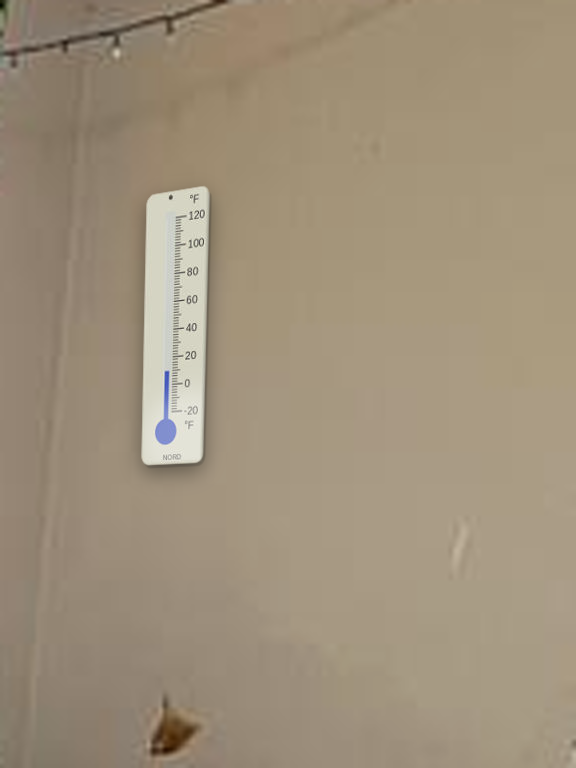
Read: 10°F
